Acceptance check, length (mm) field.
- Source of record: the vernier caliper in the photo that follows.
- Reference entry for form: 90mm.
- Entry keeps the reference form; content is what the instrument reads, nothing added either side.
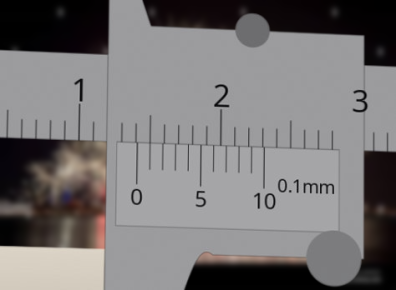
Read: 14.1mm
